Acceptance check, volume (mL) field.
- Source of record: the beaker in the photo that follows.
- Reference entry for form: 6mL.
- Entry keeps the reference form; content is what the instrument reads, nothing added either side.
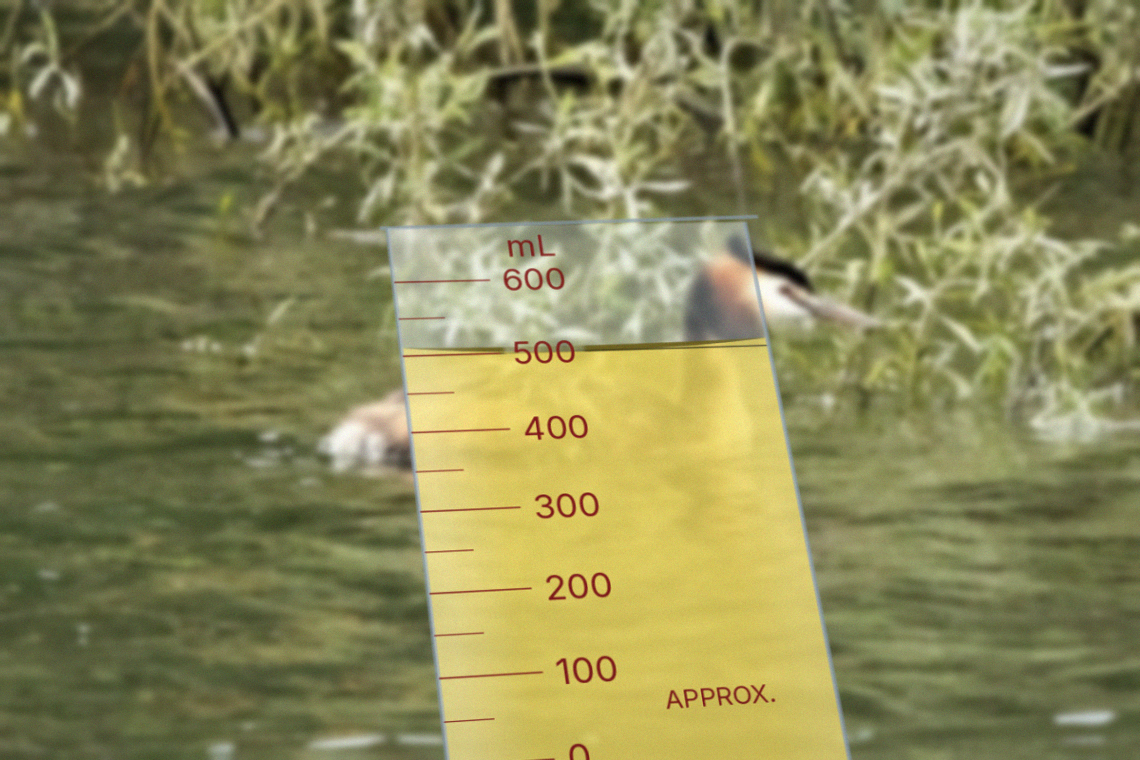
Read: 500mL
